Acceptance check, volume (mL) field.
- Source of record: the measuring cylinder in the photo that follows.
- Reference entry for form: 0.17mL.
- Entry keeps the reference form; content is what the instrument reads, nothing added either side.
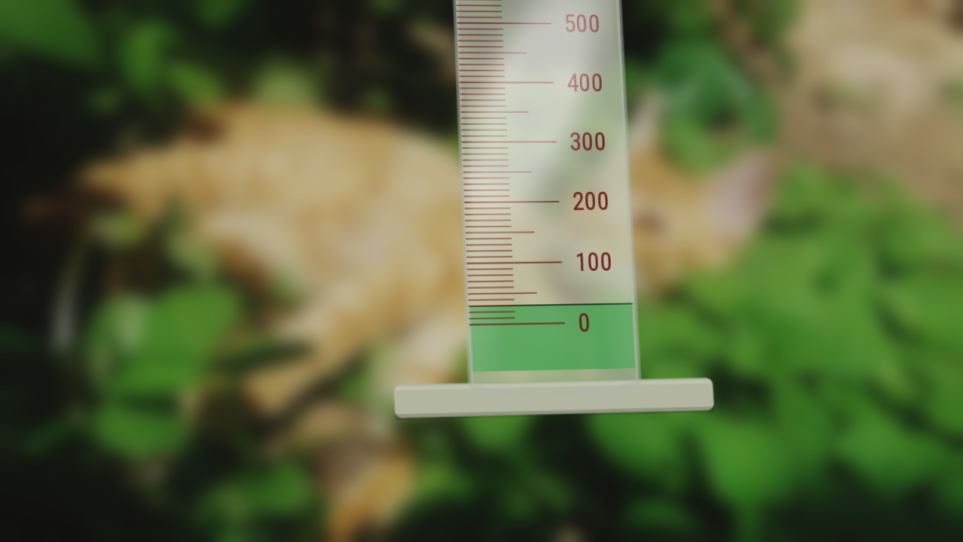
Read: 30mL
